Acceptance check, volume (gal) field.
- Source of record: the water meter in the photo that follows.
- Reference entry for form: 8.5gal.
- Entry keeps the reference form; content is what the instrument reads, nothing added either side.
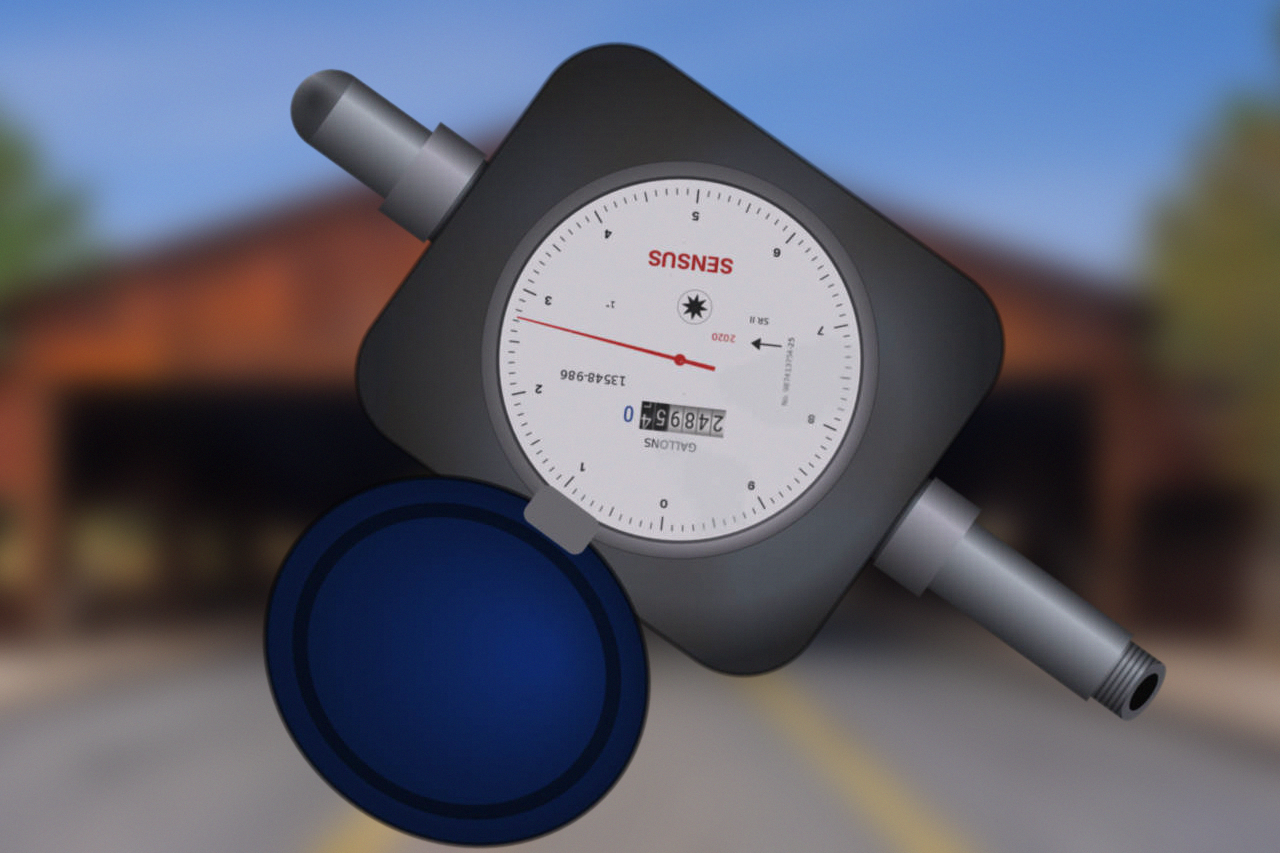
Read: 2489542.7gal
